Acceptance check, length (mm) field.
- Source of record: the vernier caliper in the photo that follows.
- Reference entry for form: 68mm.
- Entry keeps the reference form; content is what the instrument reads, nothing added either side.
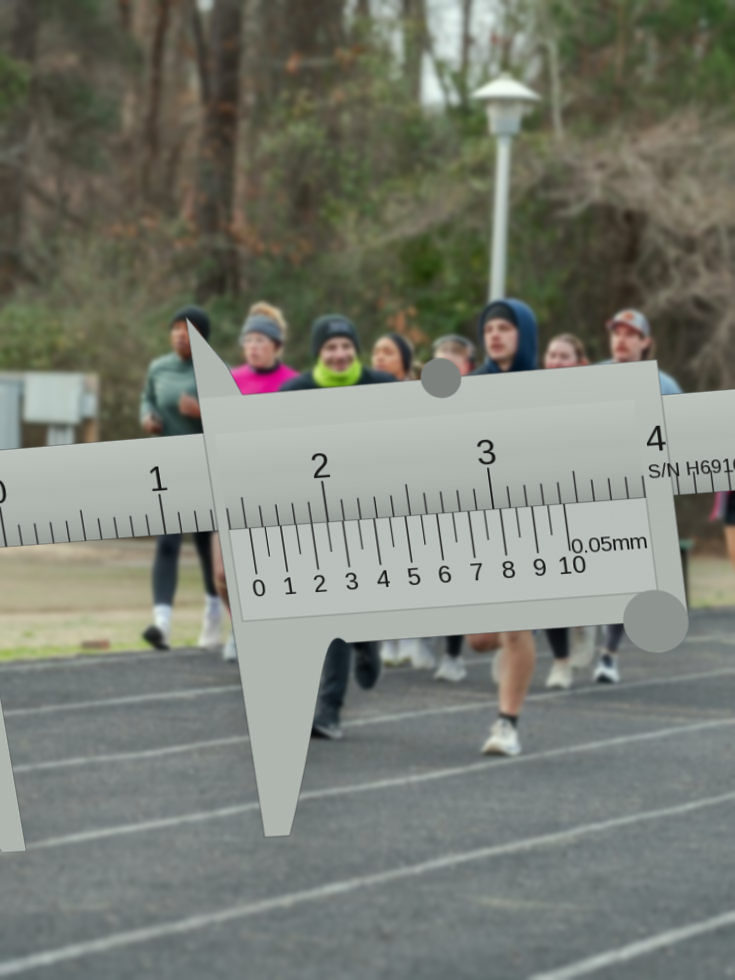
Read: 15.2mm
